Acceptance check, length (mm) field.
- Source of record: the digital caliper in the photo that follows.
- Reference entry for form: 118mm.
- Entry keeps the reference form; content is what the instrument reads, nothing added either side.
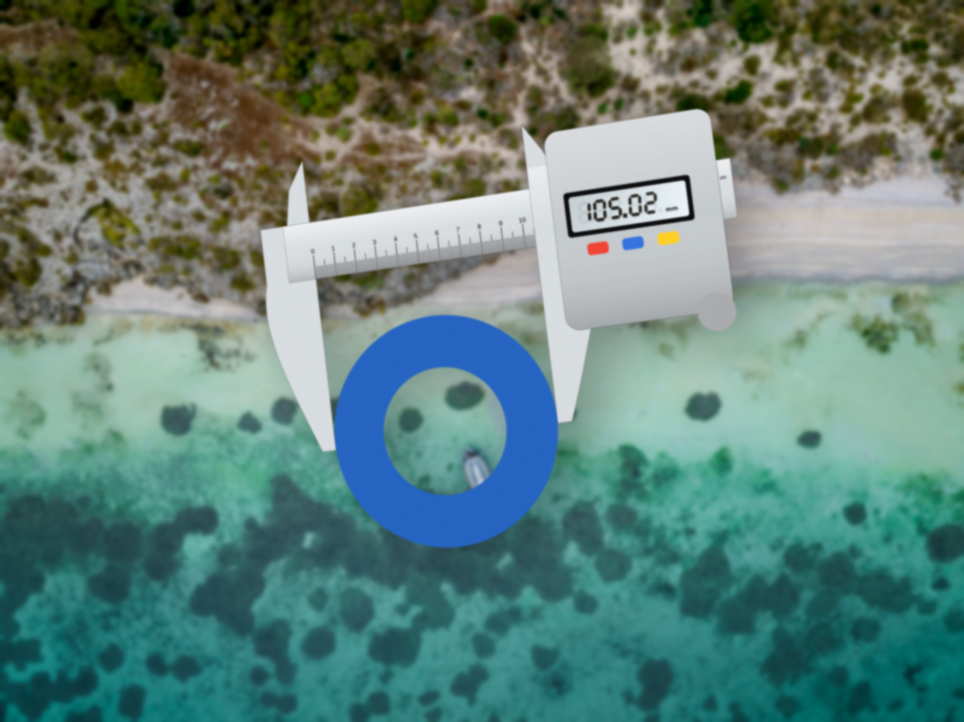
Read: 105.02mm
